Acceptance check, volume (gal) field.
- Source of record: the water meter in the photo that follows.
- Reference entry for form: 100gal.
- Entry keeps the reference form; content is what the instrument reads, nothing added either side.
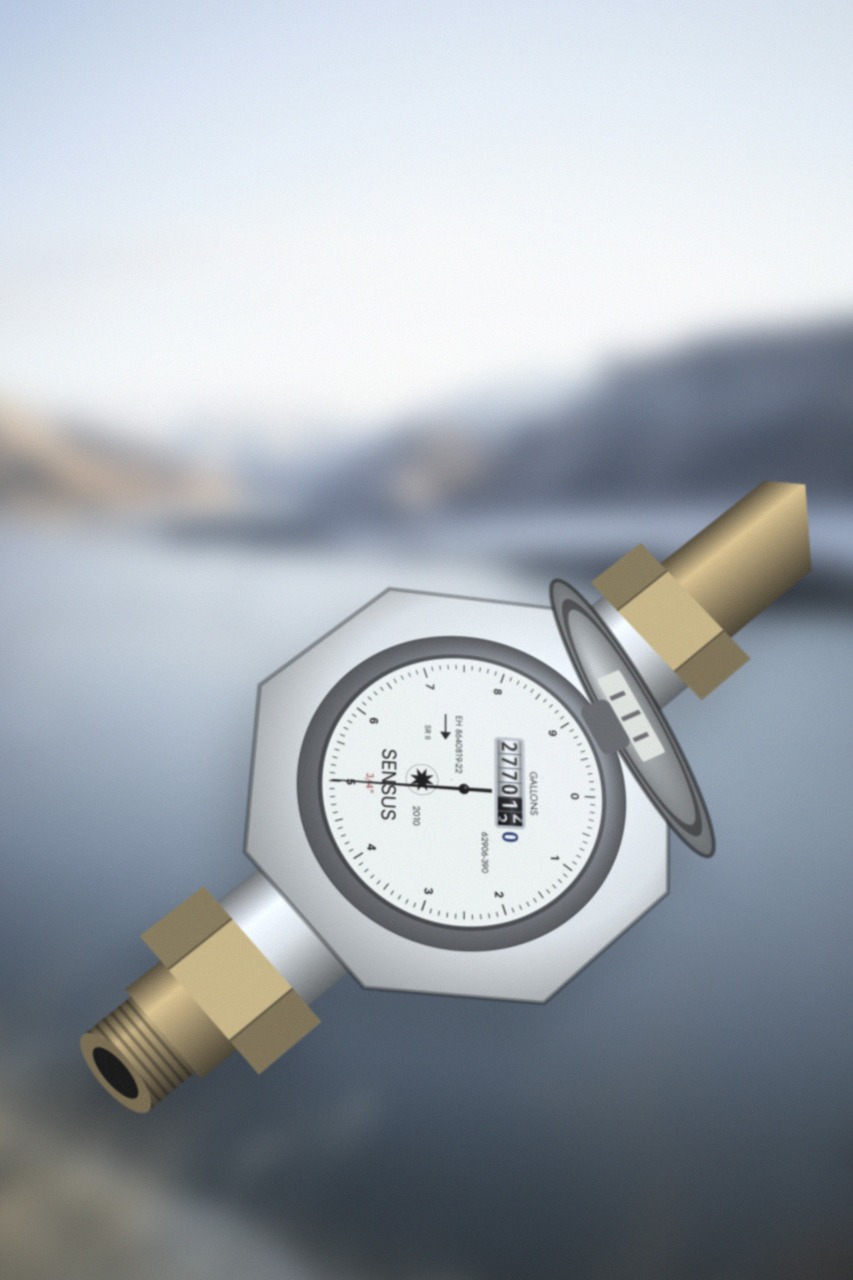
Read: 2770125.0gal
